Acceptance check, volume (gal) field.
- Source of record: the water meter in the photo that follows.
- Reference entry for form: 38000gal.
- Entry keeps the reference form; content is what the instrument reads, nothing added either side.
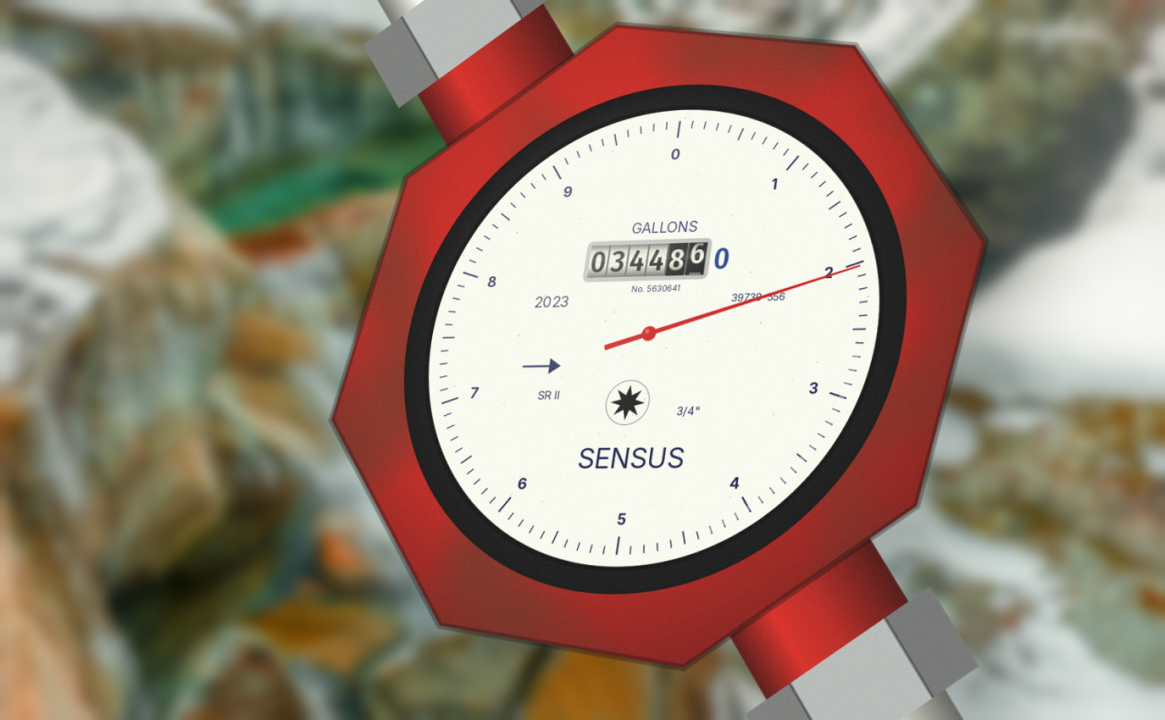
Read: 344862.0gal
